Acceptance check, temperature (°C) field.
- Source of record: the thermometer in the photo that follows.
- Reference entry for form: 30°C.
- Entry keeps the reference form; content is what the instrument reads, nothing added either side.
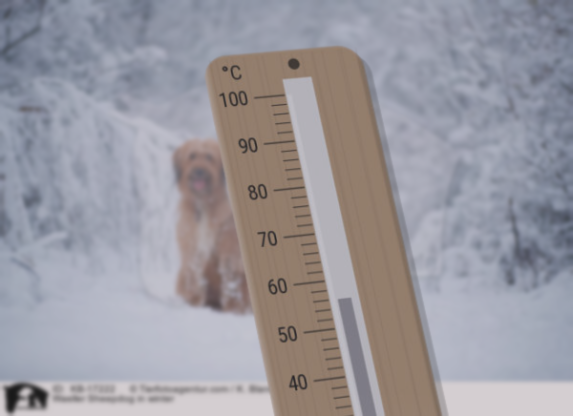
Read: 56°C
